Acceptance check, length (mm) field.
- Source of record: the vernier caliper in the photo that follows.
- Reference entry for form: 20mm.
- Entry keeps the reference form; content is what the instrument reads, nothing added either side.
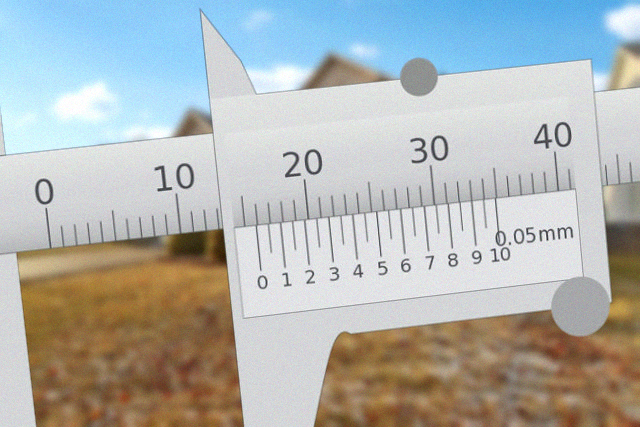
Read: 15.9mm
